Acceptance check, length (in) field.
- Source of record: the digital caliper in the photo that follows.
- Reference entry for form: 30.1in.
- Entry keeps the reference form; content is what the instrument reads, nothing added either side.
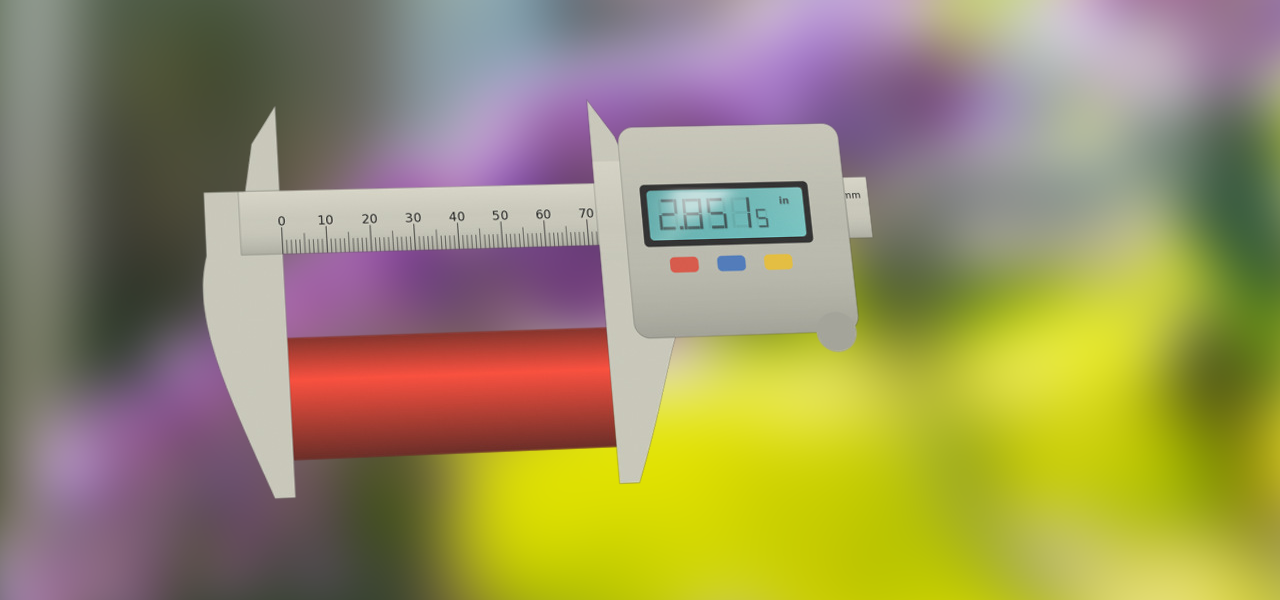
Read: 2.8515in
